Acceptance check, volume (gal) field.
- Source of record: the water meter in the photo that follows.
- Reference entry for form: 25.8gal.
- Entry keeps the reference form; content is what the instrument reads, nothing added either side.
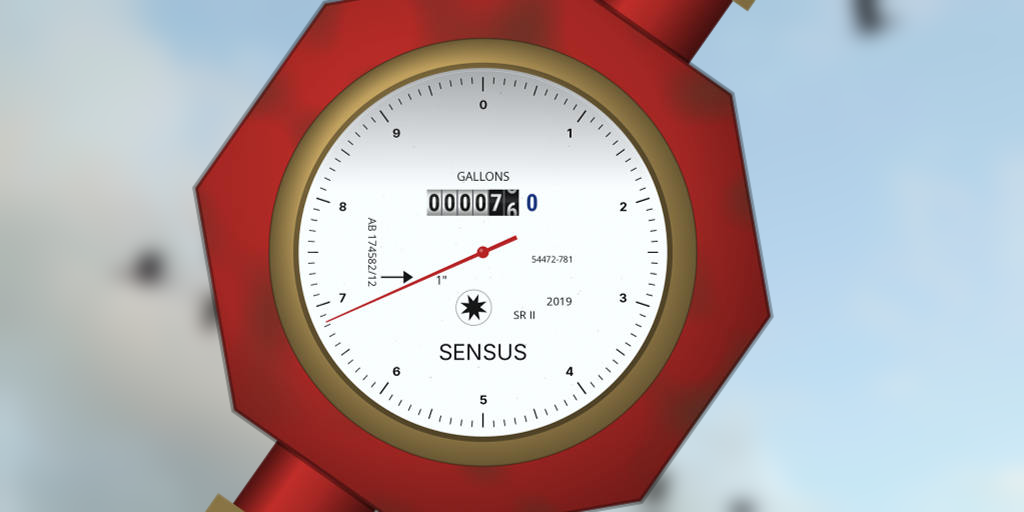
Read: 756.8gal
